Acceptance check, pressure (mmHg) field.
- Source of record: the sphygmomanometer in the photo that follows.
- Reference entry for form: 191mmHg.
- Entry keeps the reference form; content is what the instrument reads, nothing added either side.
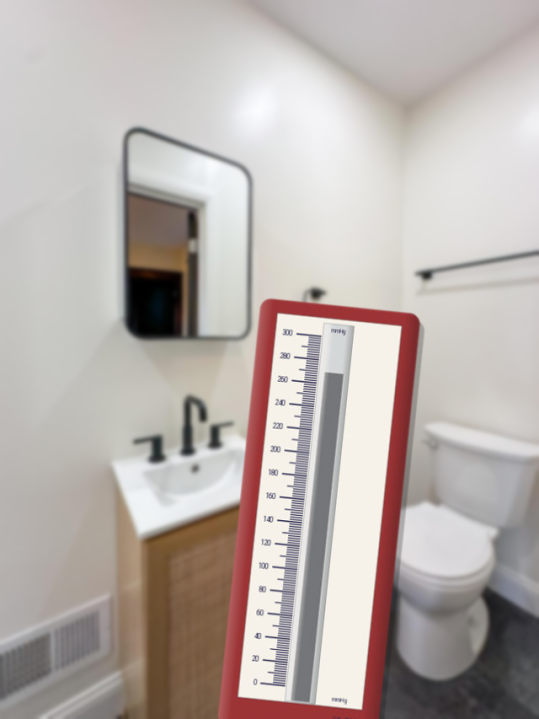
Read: 270mmHg
